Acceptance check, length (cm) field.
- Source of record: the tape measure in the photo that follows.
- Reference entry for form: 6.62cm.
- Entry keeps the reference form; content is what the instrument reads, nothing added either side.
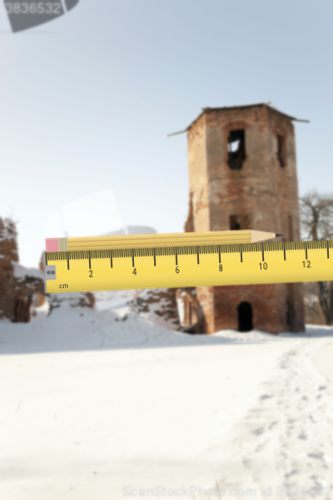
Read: 11cm
